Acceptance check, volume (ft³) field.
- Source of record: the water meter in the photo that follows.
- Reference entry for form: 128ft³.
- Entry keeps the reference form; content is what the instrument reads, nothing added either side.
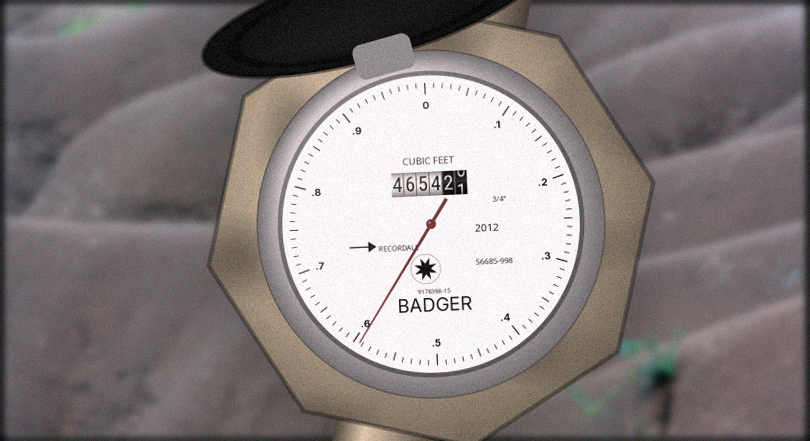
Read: 465420.59ft³
